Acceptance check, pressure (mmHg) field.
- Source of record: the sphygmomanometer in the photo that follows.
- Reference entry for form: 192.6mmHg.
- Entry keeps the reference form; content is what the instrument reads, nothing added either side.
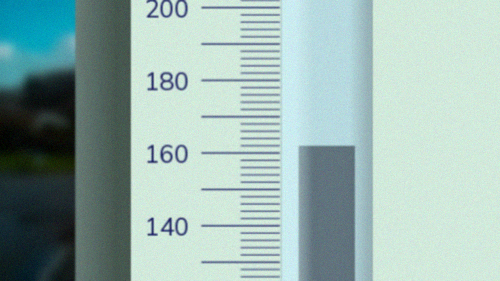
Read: 162mmHg
